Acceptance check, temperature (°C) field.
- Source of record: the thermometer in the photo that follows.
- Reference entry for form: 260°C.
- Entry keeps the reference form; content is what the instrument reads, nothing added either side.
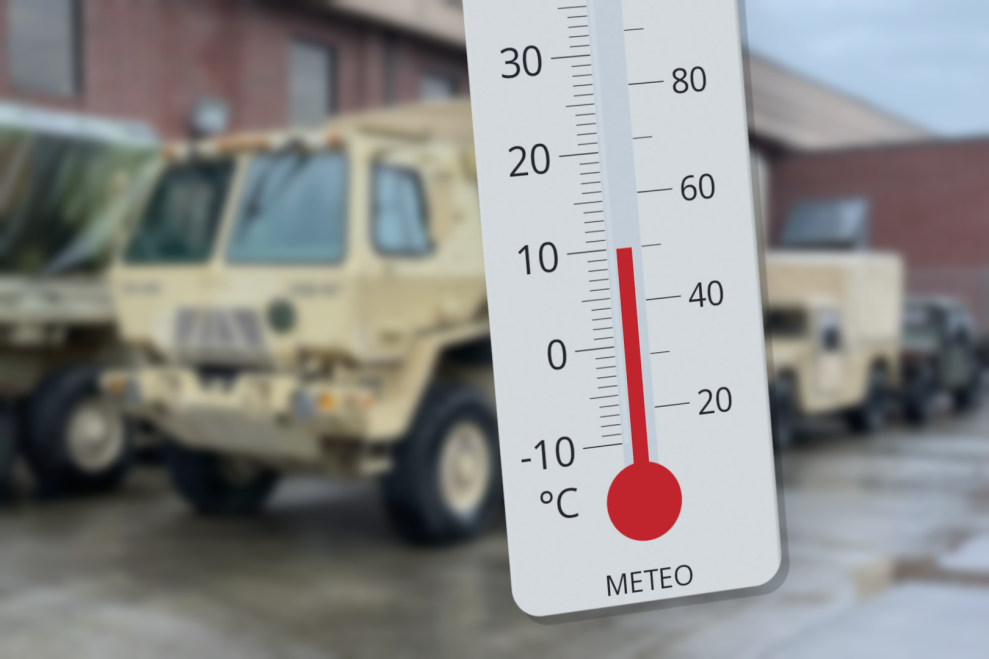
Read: 10°C
